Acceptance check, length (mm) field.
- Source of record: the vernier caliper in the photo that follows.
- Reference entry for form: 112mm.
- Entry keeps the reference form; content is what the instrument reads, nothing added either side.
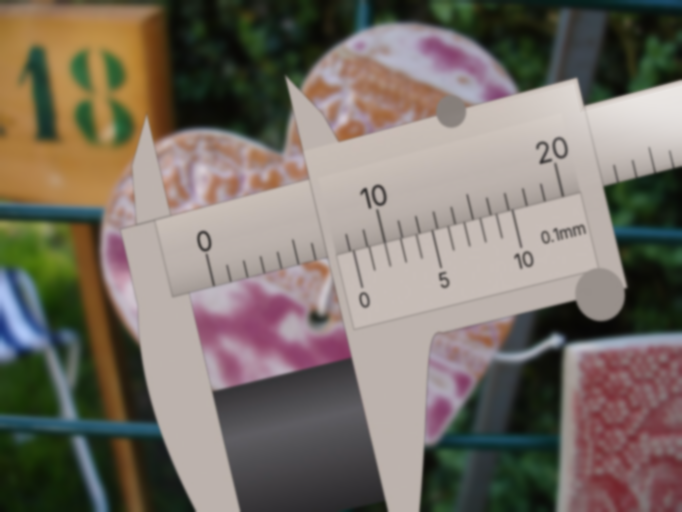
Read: 8.2mm
